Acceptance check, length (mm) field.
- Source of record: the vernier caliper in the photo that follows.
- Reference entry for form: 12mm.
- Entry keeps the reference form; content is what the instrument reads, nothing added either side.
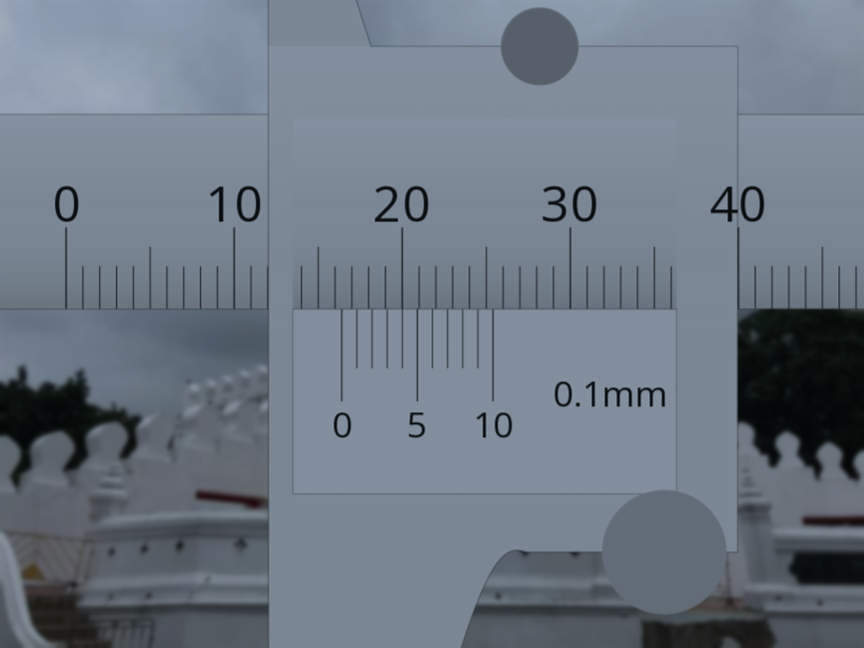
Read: 16.4mm
